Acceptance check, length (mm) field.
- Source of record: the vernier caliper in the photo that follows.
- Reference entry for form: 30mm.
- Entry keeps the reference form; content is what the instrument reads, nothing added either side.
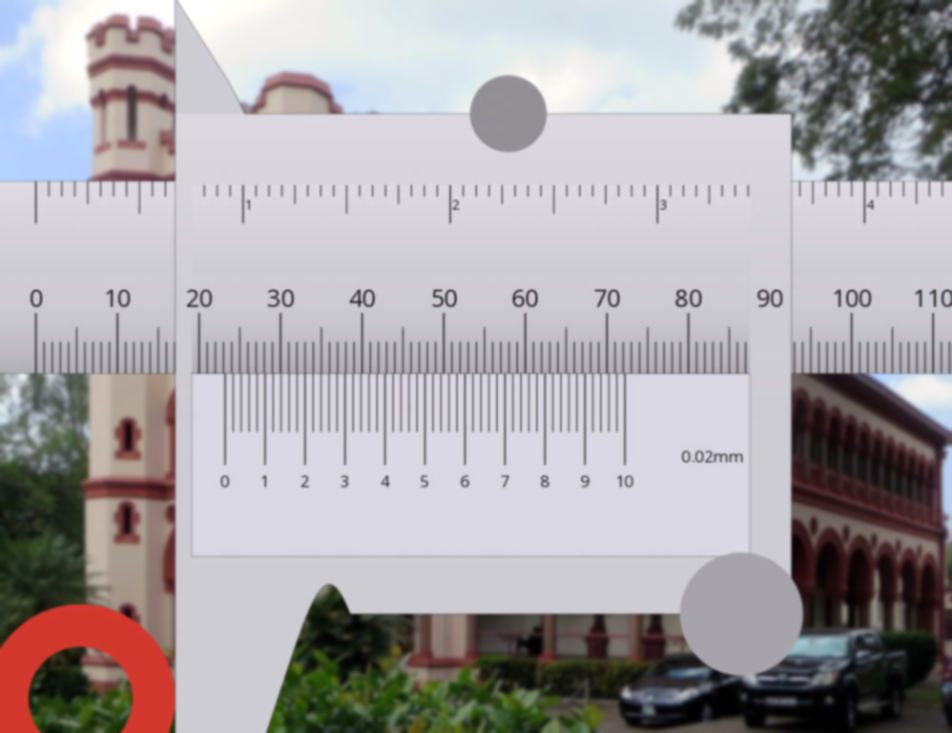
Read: 23.2mm
